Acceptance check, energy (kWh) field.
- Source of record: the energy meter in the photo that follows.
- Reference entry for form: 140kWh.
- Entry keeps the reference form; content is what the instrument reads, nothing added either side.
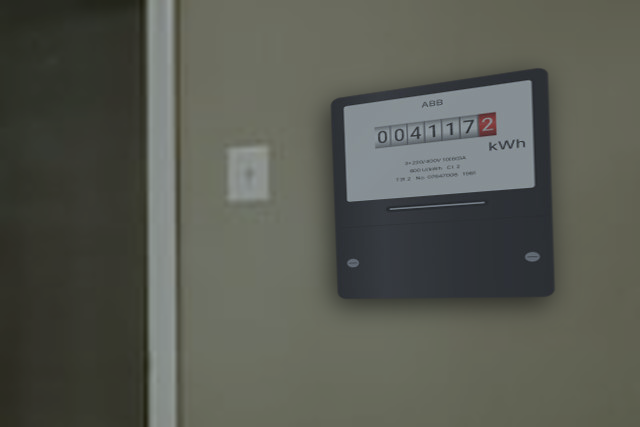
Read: 4117.2kWh
